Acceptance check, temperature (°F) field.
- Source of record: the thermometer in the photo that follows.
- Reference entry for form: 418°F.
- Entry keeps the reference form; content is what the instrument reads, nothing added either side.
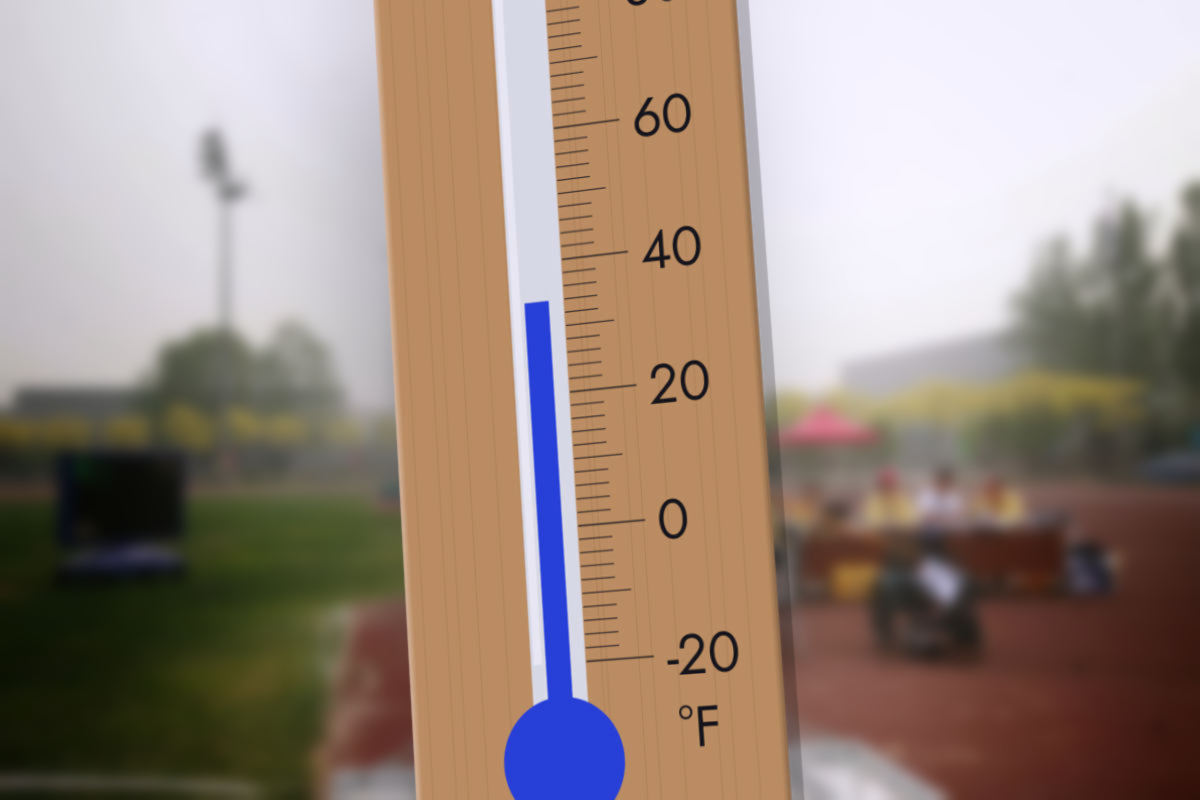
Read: 34°F
